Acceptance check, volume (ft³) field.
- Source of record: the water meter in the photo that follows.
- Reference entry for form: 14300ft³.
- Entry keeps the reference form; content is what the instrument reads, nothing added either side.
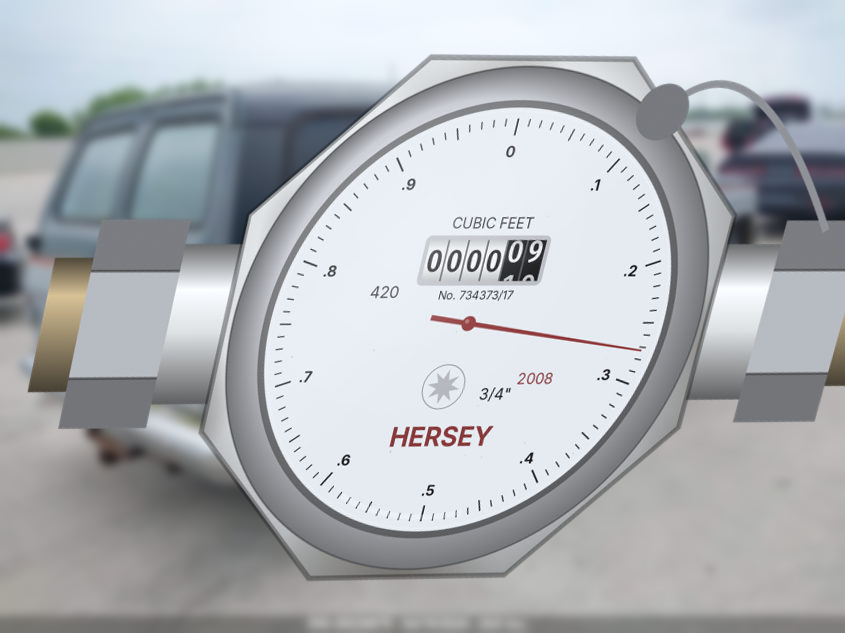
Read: 9.27ft³
